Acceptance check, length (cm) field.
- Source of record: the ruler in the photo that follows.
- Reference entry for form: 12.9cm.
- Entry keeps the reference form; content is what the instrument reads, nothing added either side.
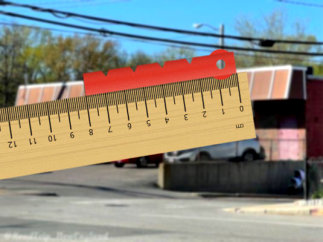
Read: 8cm
